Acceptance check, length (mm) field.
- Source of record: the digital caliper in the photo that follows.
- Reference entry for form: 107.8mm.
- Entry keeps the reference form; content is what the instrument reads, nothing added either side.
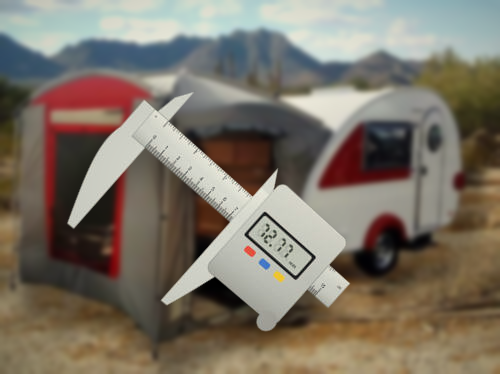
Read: 72.77mm
